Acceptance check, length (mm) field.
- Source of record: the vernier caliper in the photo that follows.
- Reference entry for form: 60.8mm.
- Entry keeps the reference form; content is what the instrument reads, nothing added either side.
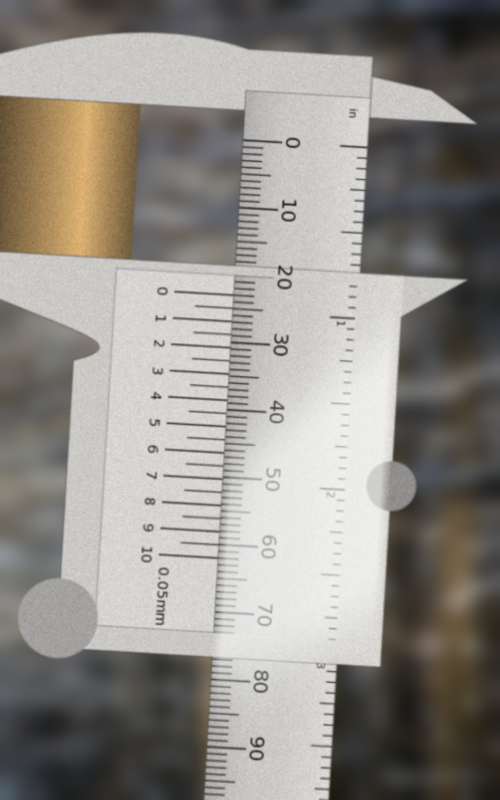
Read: 23.0mm
